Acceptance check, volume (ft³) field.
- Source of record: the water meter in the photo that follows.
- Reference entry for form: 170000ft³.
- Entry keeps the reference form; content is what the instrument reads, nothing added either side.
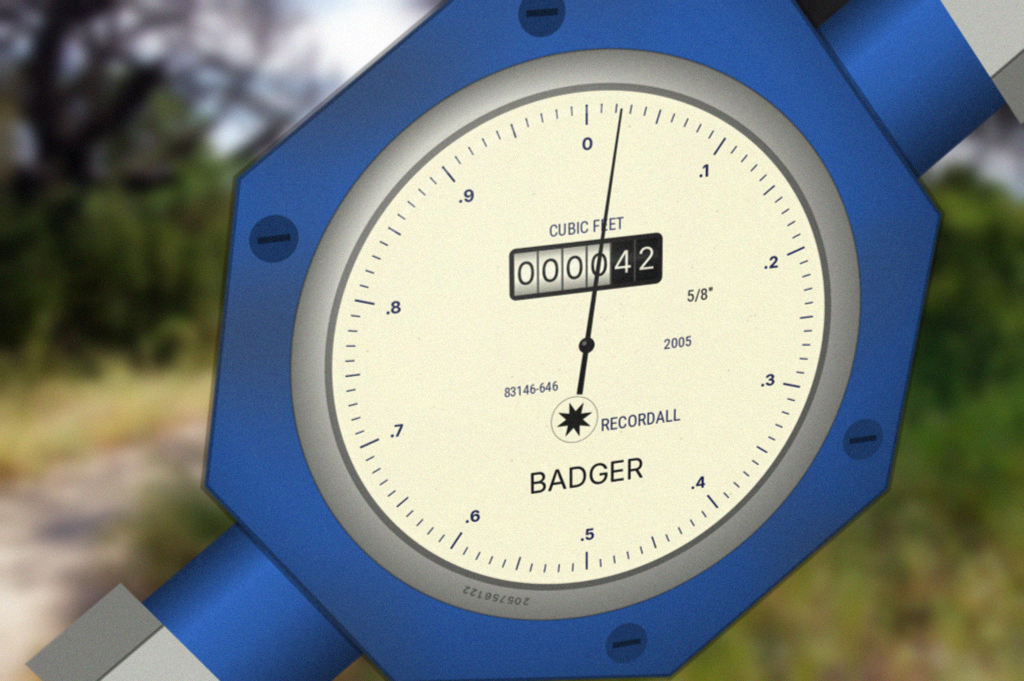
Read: 42.02ft³
